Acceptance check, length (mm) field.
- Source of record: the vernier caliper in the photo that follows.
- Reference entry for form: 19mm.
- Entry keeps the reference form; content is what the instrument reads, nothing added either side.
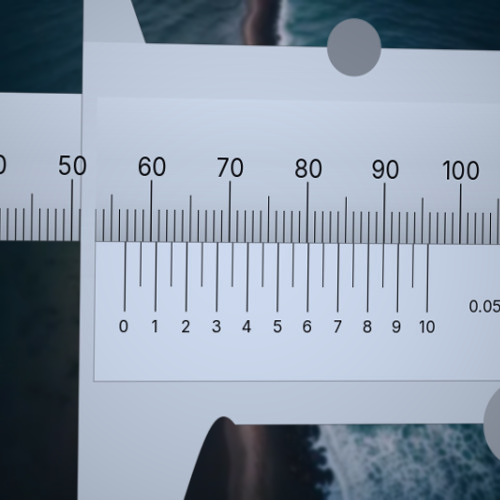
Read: 56.8mm
